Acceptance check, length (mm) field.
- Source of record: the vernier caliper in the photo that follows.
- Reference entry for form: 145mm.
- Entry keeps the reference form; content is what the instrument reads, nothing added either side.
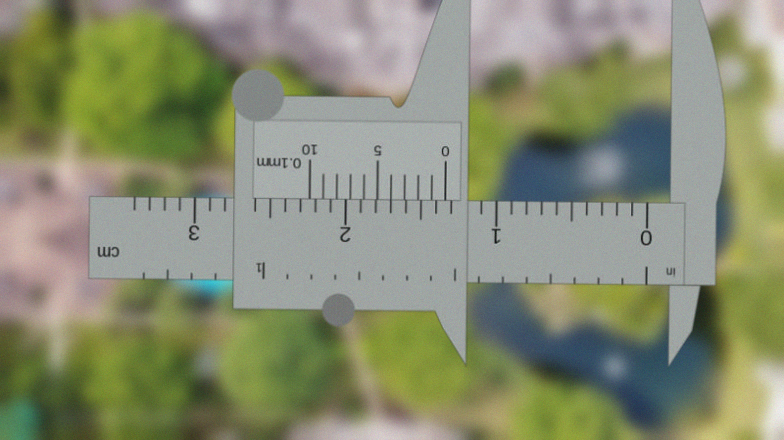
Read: 13.4mm
